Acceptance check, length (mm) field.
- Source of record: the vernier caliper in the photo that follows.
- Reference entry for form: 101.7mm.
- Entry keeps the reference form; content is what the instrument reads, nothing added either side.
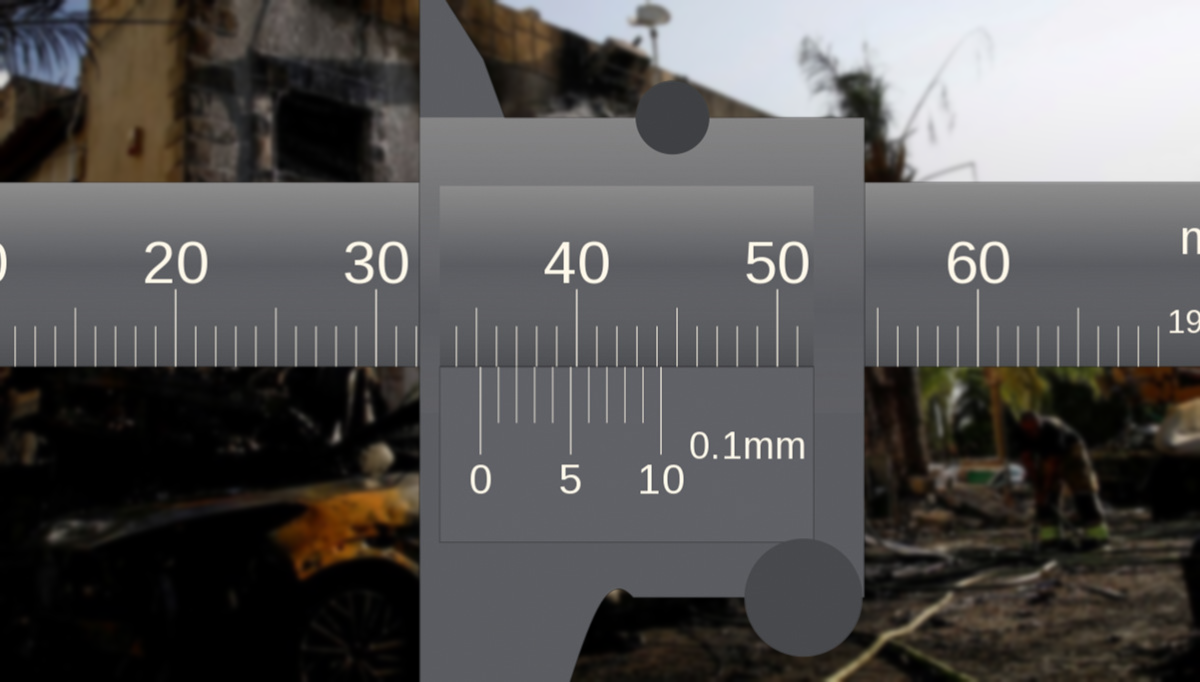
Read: 35.2mm
